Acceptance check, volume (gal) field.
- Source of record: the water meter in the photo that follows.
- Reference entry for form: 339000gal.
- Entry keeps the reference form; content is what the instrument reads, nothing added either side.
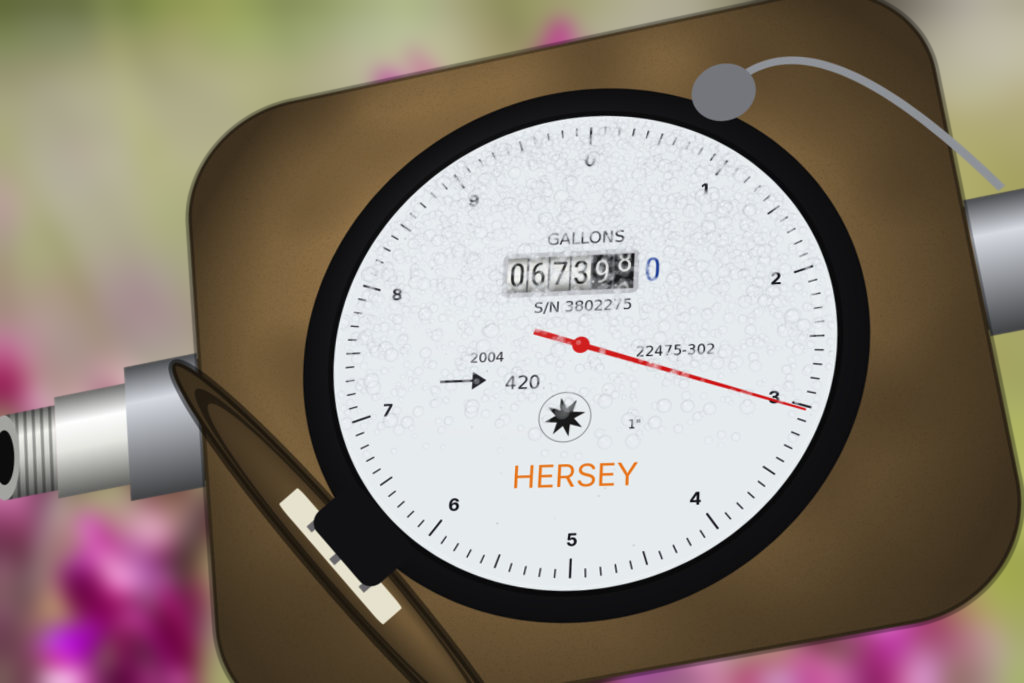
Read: 673983.0gal
